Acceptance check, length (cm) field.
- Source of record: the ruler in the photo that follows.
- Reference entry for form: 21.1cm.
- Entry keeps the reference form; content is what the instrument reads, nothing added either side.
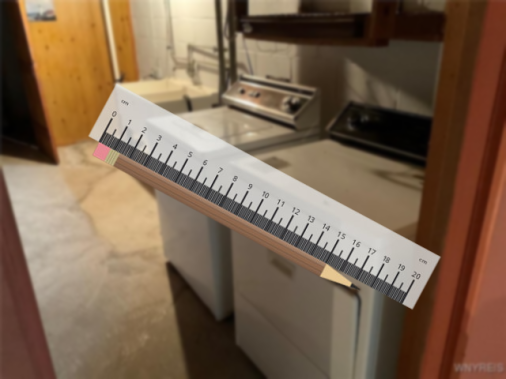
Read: 17.5cm
